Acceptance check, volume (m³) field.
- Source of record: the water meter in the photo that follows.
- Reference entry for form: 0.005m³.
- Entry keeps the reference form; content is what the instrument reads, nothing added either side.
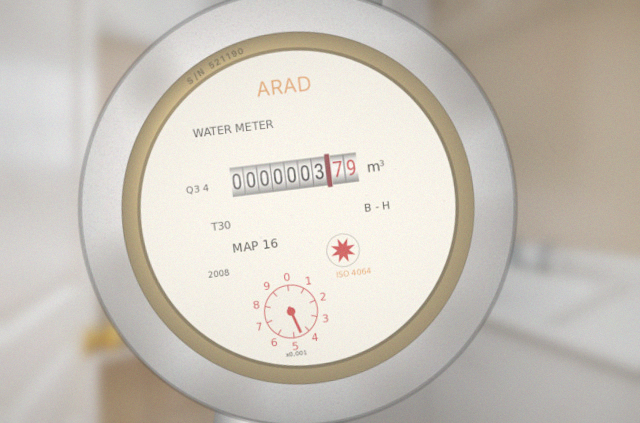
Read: 3.794m³
